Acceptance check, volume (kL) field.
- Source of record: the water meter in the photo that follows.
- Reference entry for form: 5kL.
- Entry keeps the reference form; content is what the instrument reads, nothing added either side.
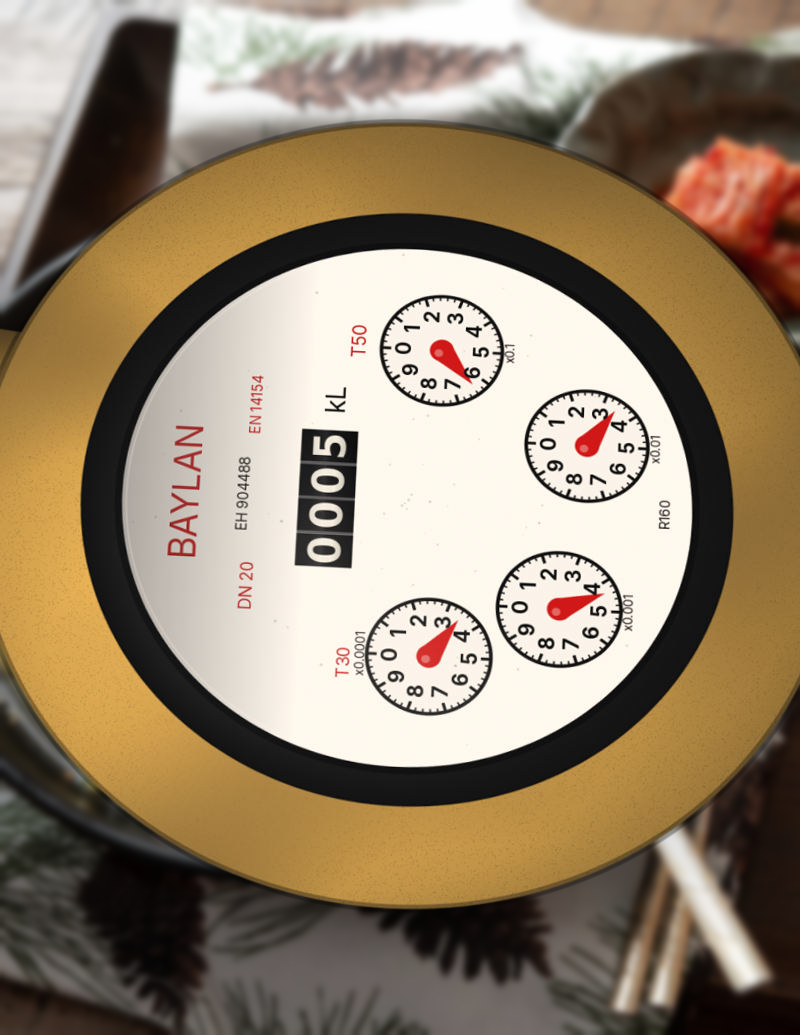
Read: 5.6343kL
